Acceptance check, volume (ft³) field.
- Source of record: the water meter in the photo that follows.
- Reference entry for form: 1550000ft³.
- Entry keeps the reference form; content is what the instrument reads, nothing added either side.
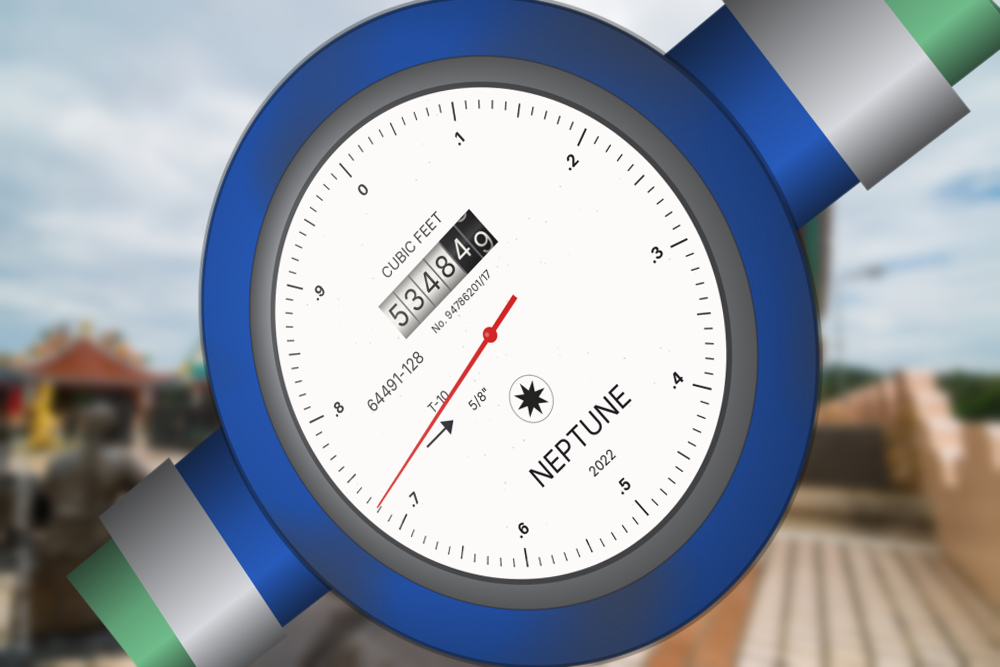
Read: 534848.72ft³
